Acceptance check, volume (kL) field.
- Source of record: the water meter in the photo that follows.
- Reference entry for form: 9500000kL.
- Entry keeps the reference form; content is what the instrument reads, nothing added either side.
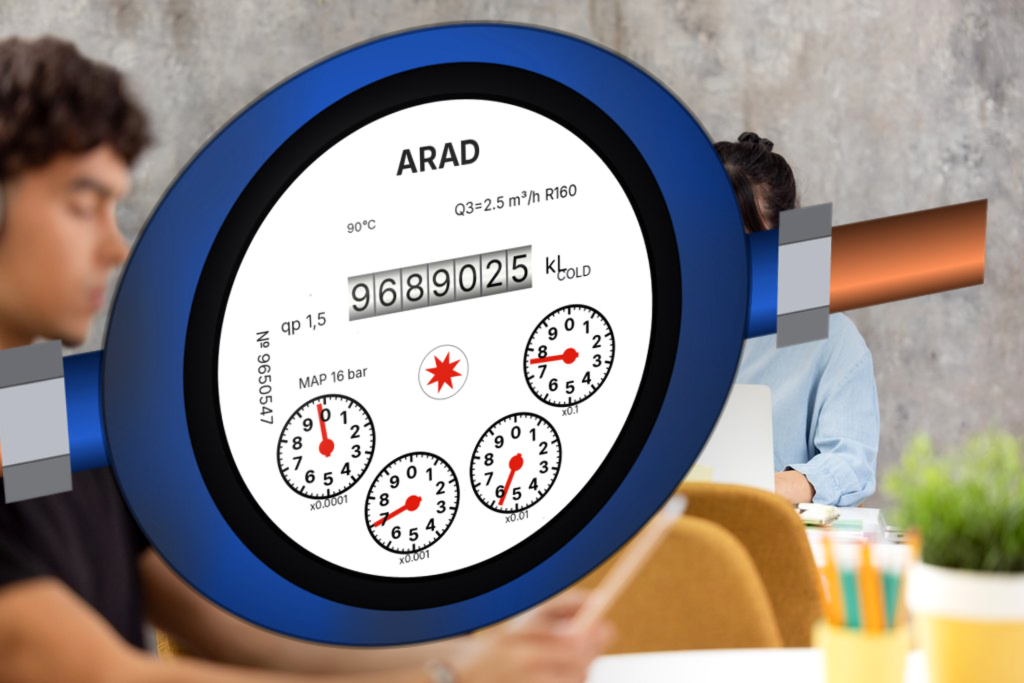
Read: 9689025.7569kL
